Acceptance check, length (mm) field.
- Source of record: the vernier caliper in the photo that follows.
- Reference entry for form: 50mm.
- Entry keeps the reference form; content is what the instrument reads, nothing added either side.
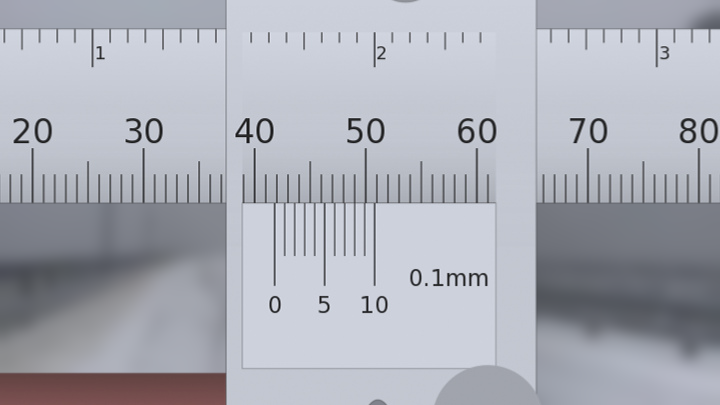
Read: 41.8mm
